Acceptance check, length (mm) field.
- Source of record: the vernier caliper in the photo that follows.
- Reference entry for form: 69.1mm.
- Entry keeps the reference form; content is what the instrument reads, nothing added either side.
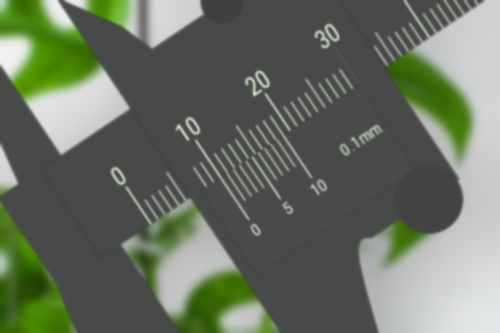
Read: 10.0mm
